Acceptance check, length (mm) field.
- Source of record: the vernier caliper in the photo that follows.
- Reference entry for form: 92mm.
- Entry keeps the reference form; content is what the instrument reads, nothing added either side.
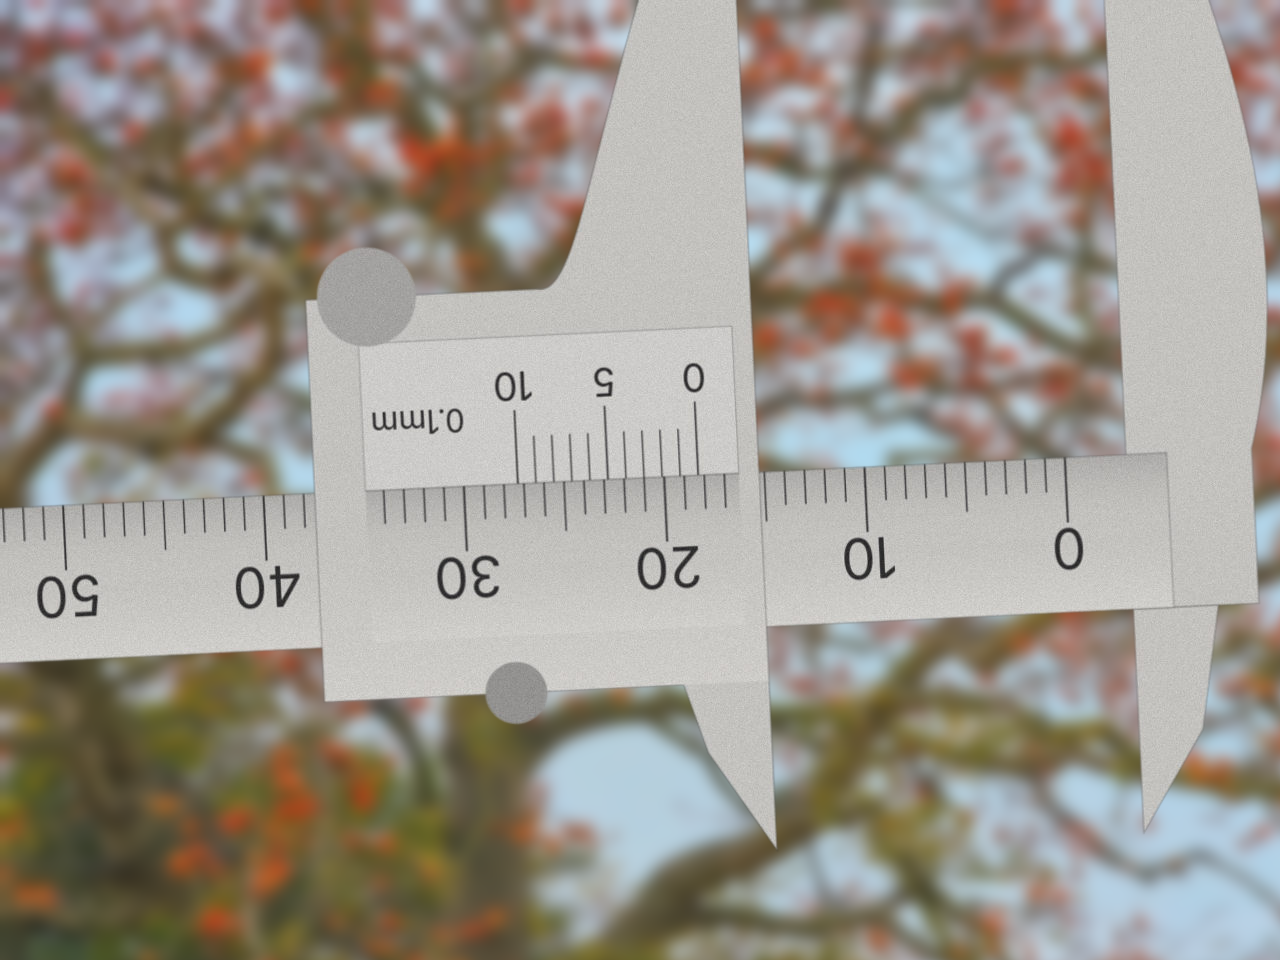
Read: 18.3mm
